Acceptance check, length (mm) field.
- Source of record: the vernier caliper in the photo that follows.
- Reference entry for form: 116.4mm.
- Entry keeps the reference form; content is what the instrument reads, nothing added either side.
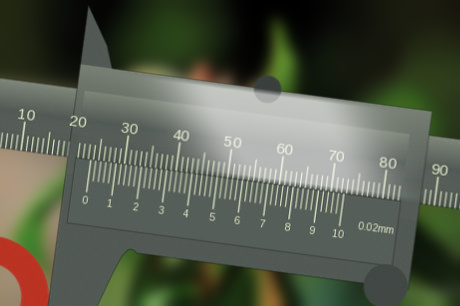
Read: 23.5mm
